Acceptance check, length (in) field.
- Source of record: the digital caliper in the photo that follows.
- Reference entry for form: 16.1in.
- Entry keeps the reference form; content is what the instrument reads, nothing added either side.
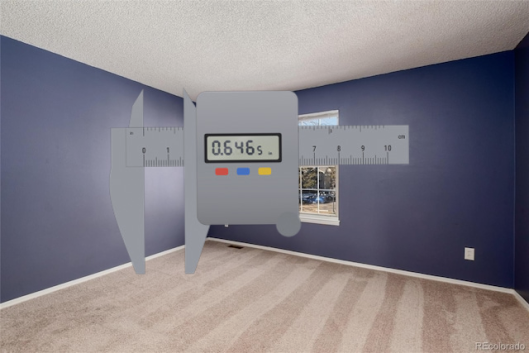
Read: 0.6465in
